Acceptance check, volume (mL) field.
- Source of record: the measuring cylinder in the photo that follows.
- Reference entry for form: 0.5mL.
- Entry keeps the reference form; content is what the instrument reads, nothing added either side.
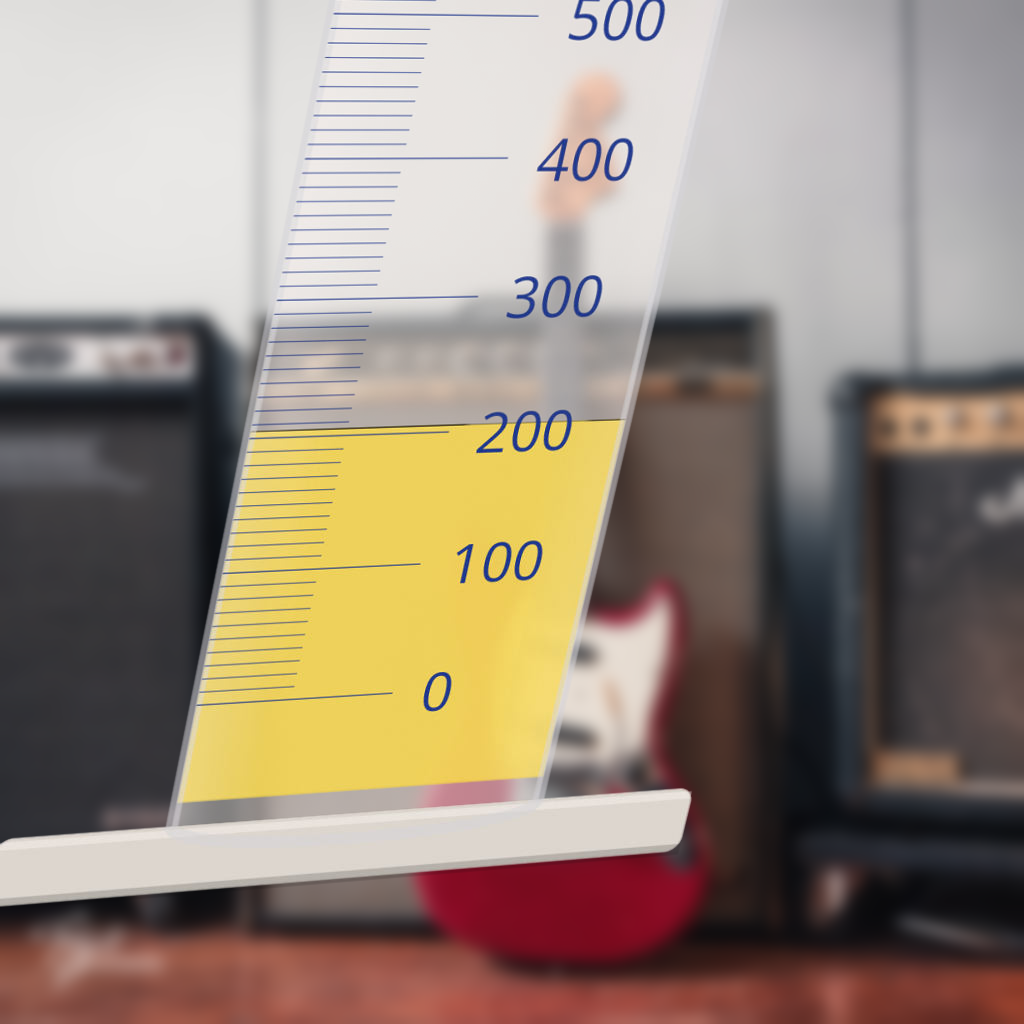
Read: 205mL
